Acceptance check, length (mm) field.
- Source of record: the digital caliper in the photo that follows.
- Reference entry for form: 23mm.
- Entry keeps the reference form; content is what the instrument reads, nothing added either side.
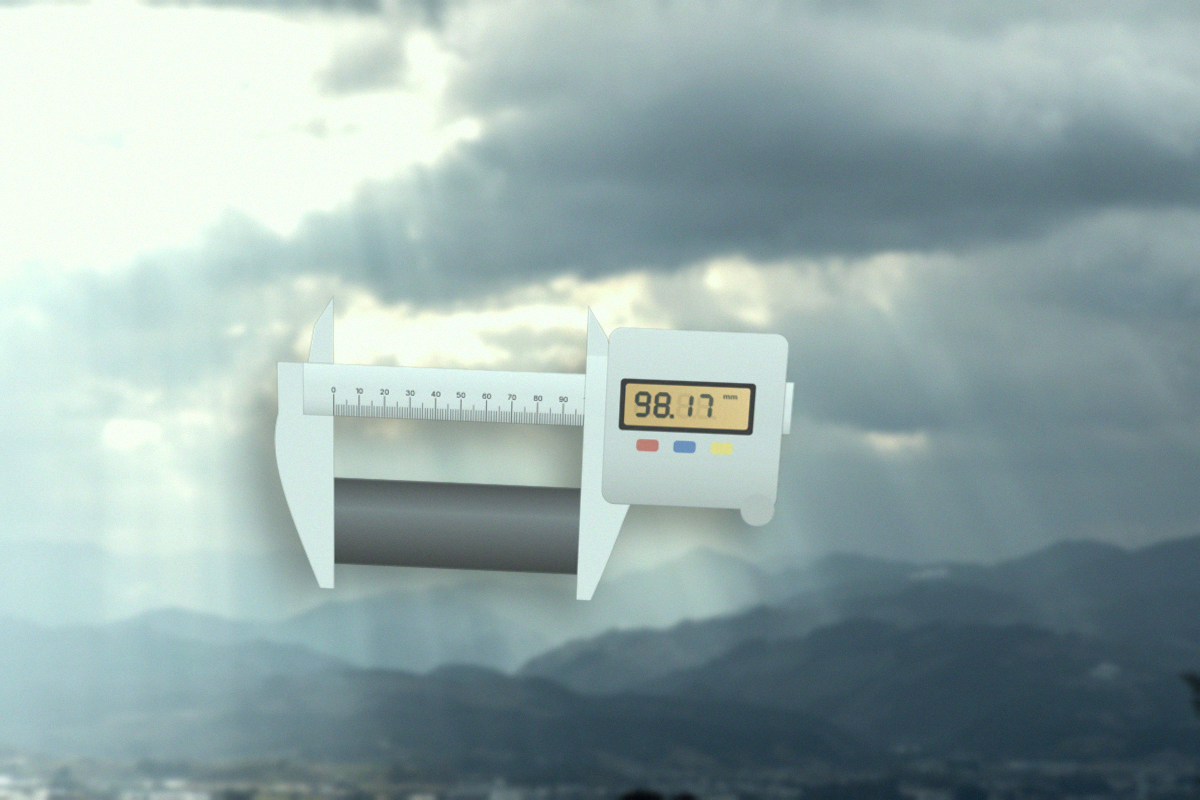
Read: 98.17mm
